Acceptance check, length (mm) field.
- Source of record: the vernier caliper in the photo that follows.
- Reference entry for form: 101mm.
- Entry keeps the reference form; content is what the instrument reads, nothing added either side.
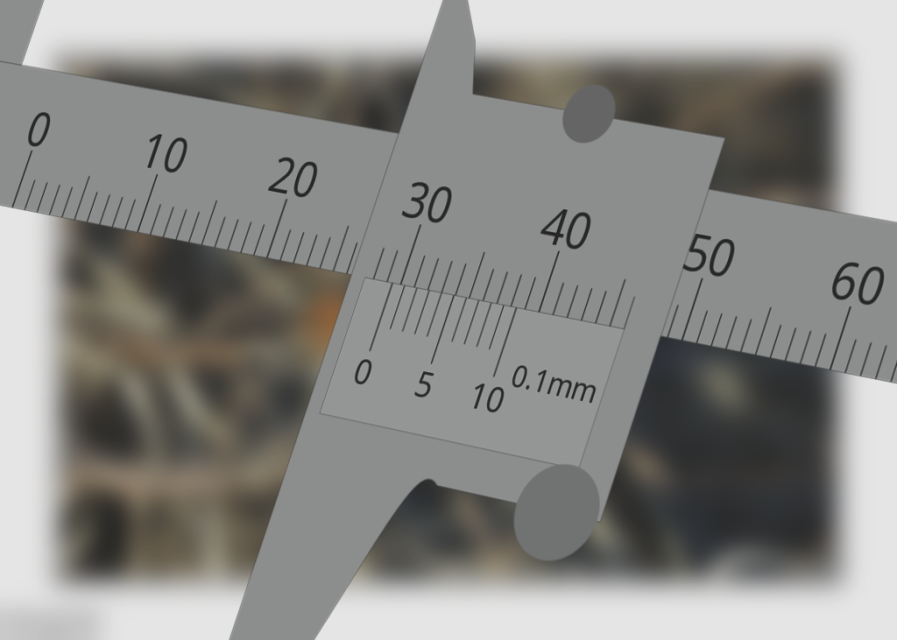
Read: 29.4mm
